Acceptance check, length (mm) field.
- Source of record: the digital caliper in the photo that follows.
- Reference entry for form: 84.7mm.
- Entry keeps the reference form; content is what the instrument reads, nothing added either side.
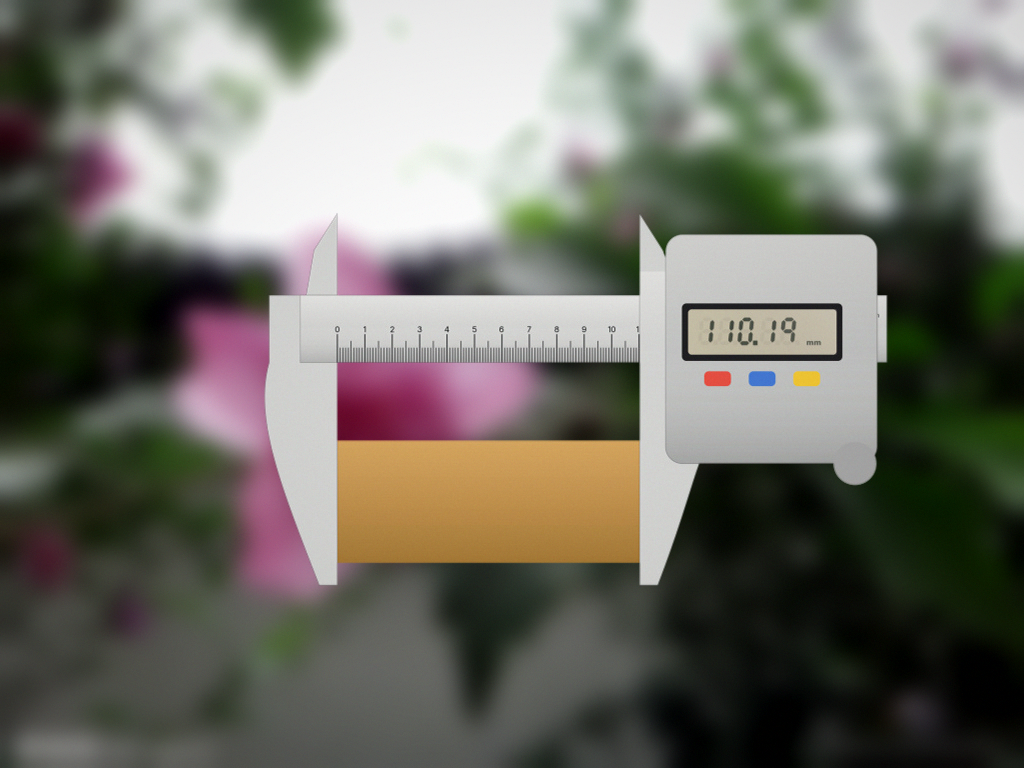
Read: 110.19mm
